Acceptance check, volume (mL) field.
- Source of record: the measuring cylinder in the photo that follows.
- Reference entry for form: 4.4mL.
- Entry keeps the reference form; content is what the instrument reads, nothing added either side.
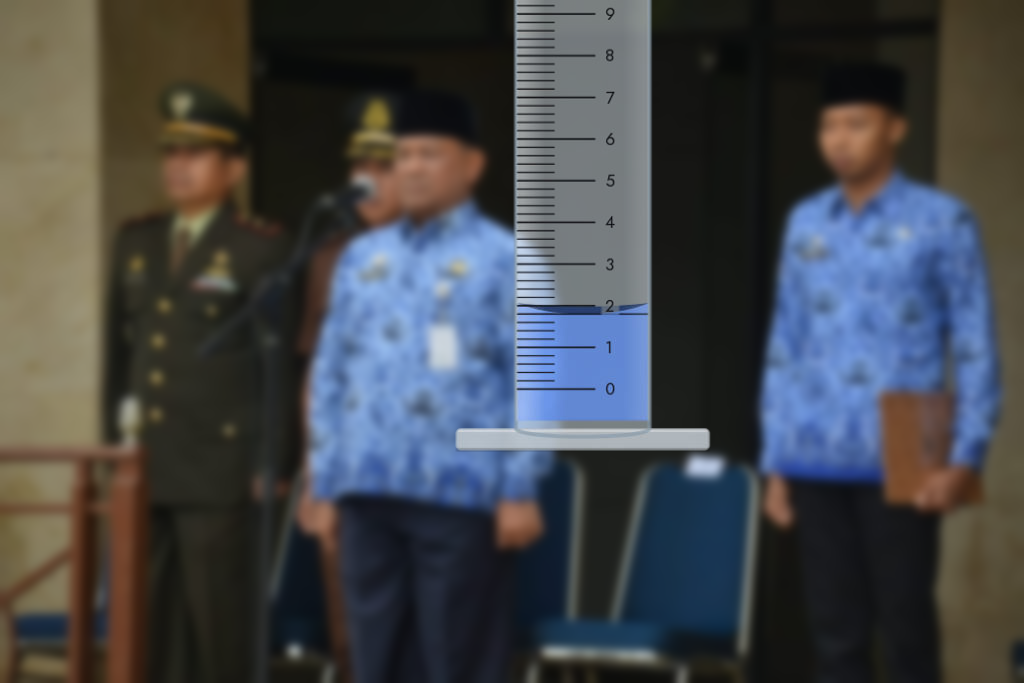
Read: 1.8mL
